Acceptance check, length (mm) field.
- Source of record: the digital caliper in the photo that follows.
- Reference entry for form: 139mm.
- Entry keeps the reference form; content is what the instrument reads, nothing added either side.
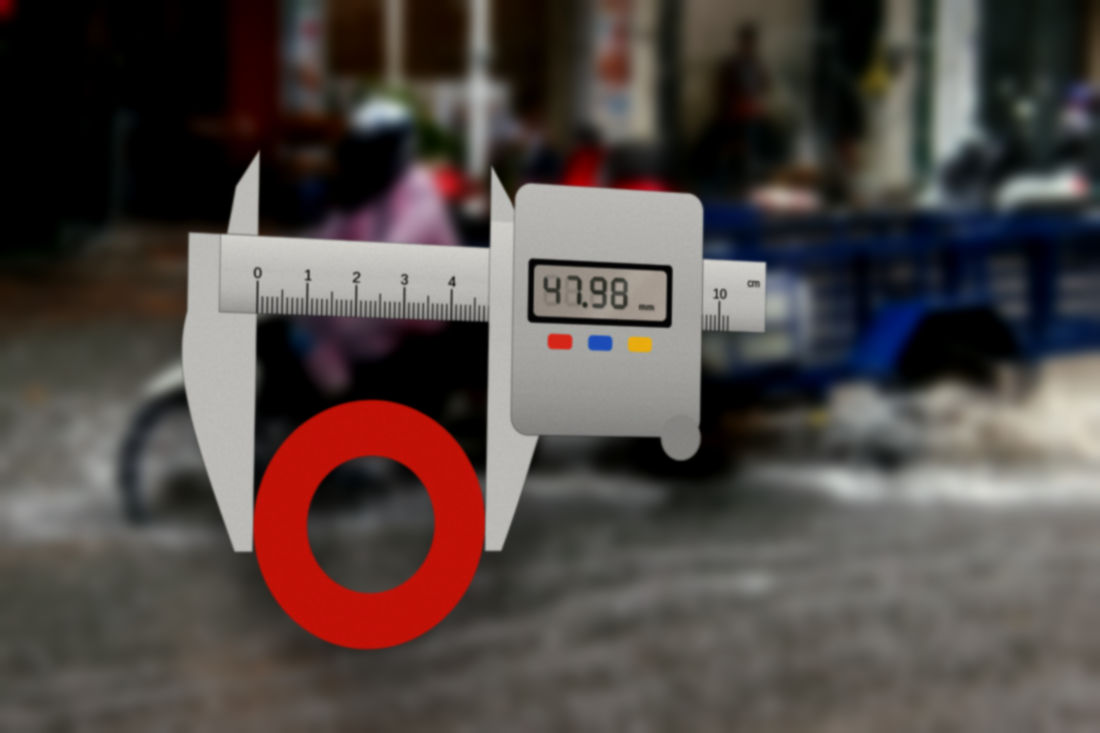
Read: 47.98mm
